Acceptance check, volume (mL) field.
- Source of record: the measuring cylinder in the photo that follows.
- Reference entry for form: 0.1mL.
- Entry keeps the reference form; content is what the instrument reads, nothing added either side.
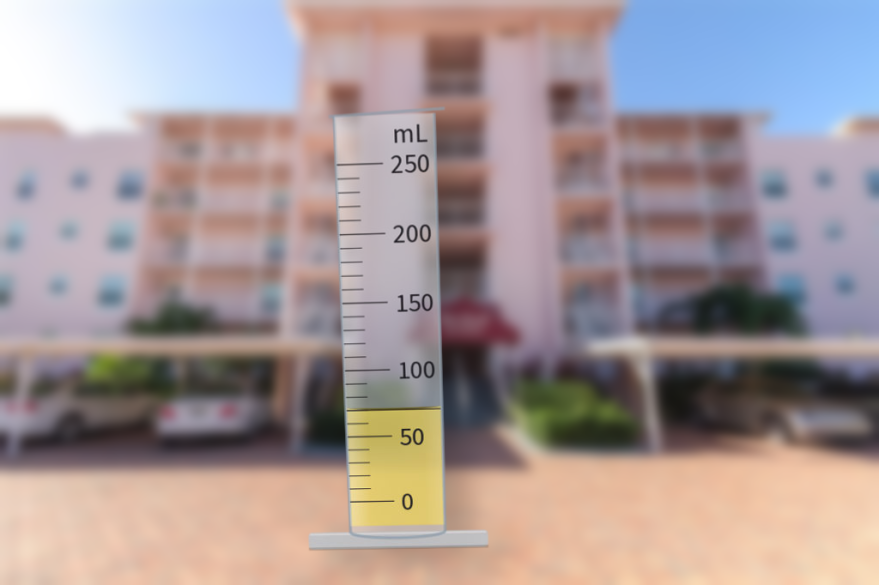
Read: 70mL
